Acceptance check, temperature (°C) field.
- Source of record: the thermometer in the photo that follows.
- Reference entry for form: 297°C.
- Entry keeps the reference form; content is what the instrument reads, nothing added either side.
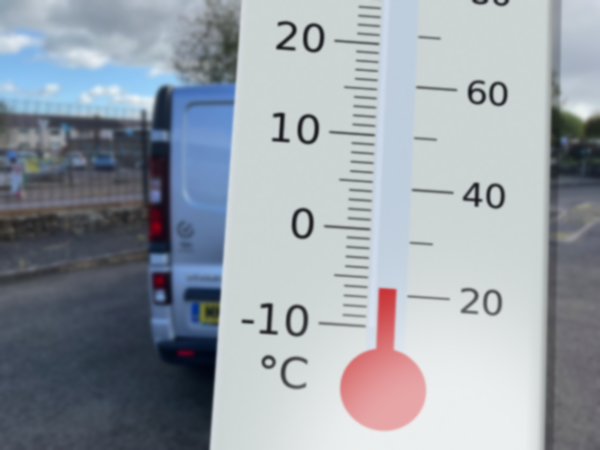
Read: -6°C
